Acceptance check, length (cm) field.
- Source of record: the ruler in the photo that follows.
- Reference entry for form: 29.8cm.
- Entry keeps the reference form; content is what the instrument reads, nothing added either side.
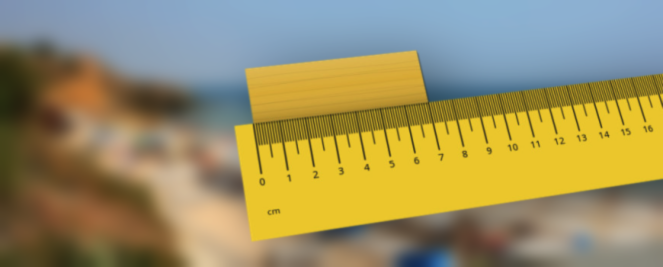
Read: 7cm
